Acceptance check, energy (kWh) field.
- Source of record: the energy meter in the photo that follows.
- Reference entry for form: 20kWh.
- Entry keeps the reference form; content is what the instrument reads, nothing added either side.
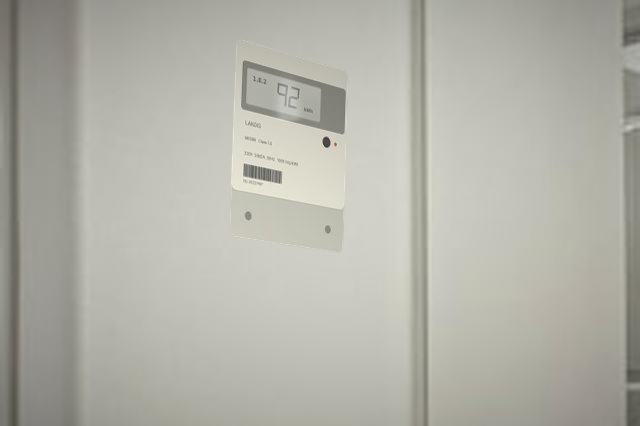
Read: 92kWh
